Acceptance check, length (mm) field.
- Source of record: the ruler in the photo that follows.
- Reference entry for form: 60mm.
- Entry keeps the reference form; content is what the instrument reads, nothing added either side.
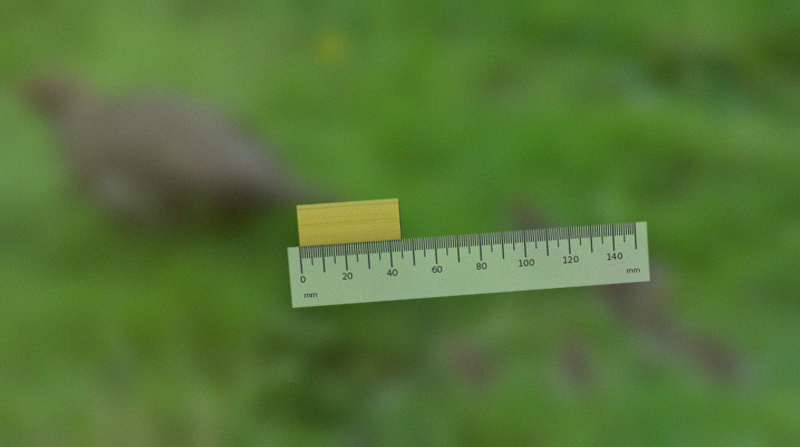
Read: 45mm
